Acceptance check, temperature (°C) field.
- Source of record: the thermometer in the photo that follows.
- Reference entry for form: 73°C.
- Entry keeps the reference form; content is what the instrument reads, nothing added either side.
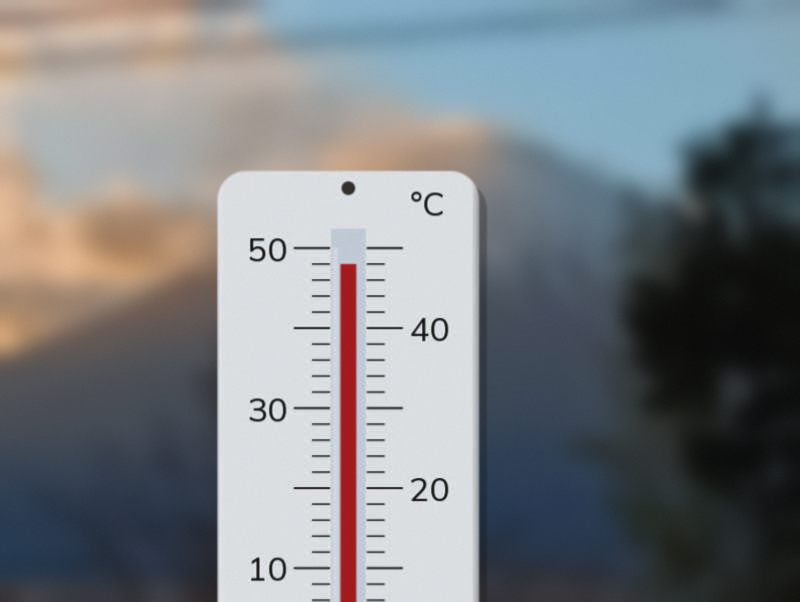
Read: 48°C
